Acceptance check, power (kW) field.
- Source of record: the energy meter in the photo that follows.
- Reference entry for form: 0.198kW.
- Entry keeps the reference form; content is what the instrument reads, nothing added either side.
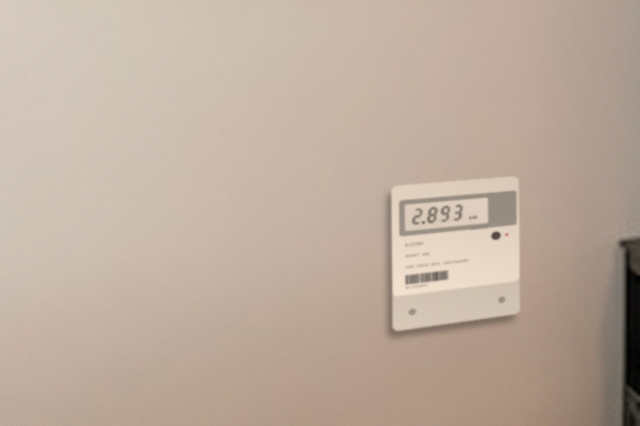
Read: 2.893kW
